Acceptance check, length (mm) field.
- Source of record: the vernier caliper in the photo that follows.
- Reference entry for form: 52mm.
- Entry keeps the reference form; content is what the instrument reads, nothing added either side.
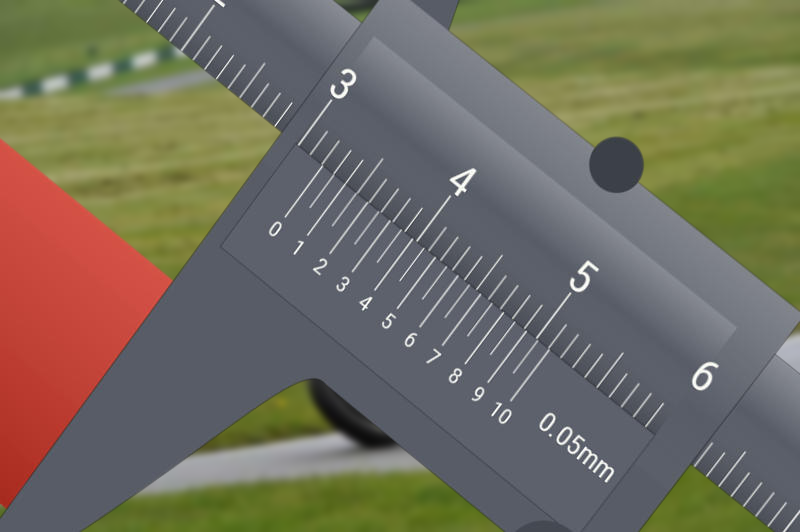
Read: 32.1mm
